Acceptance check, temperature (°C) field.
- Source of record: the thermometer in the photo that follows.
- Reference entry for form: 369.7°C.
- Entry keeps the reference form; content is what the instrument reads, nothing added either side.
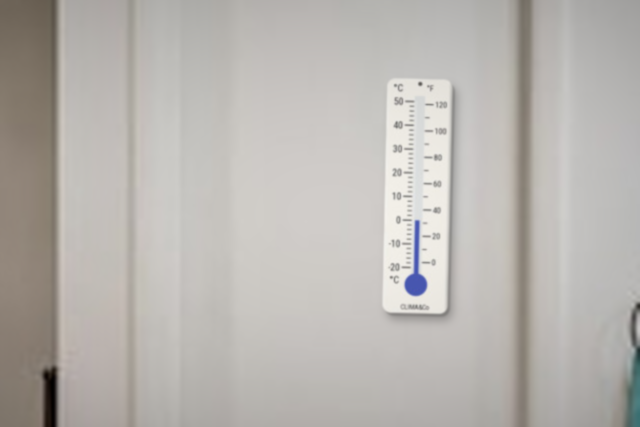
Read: 0°C
